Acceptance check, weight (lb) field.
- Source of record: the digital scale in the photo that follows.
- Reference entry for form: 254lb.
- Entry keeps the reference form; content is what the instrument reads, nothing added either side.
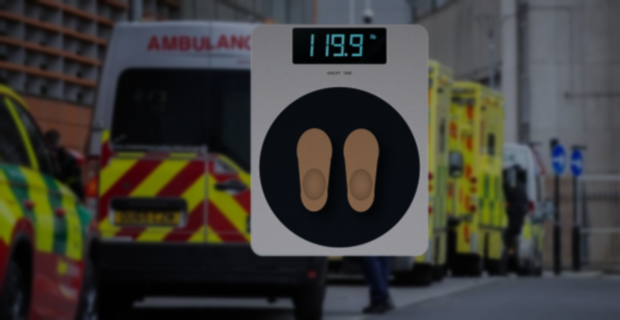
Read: 119.9lb
